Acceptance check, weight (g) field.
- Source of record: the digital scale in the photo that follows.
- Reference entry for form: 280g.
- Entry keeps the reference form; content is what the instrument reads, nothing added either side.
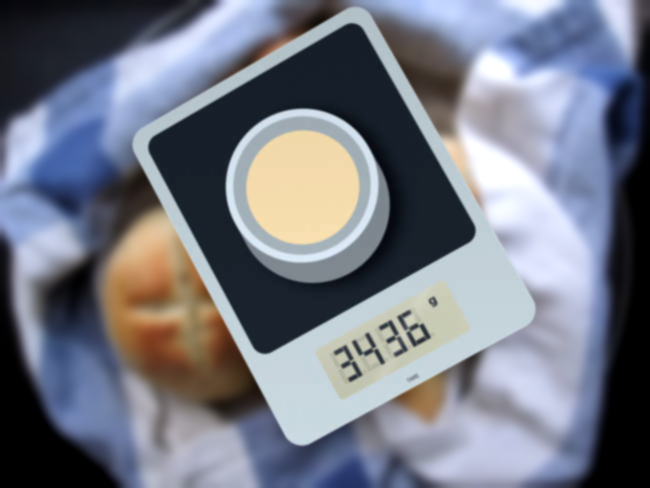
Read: 3436g
